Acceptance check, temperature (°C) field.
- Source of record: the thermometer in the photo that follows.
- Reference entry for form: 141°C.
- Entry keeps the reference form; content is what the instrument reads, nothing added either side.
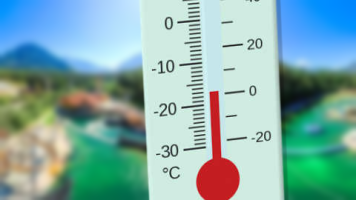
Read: -17°C
